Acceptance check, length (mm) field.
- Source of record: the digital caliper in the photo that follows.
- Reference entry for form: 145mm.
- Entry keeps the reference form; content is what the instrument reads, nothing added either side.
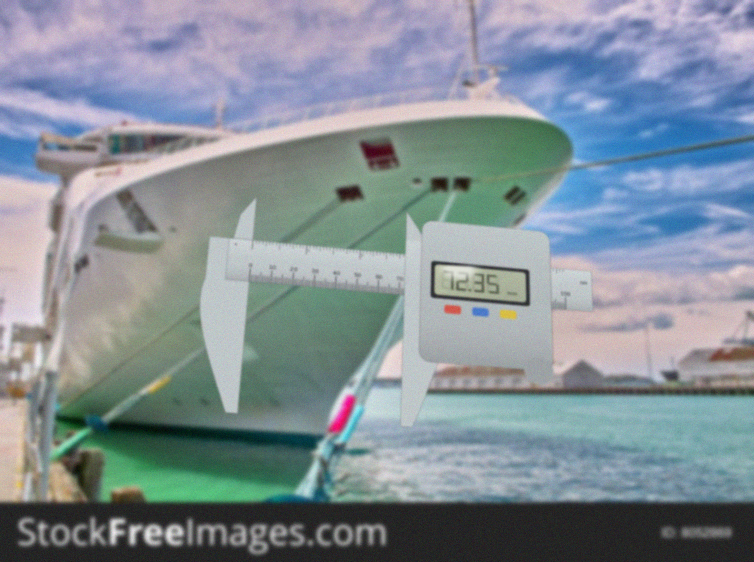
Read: 72.35mm
